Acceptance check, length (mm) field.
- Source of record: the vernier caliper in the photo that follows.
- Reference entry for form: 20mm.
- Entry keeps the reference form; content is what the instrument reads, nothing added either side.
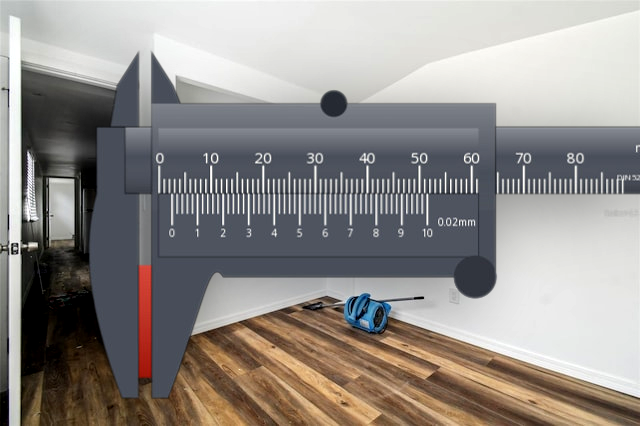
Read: 2.5mm
